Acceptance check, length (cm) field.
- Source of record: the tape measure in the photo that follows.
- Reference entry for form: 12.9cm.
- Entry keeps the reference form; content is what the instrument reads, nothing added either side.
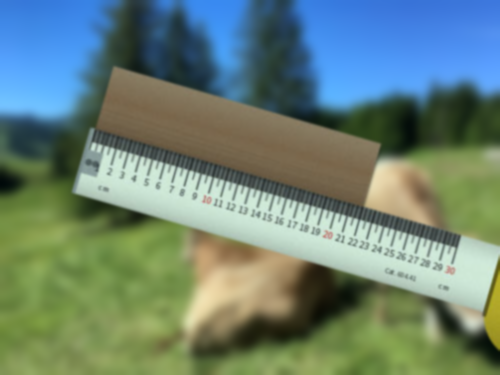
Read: 22cm
